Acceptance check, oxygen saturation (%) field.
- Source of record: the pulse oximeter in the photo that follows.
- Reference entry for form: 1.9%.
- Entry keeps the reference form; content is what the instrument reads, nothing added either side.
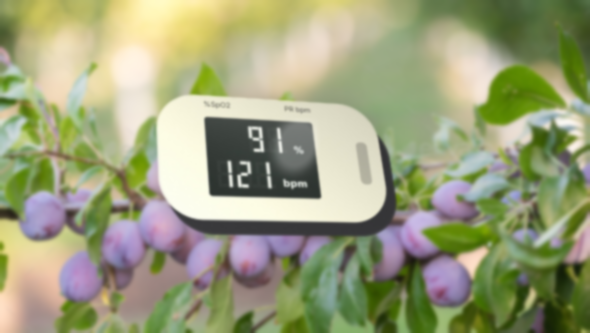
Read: 91%
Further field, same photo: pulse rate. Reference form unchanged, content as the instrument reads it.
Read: 121bpm
